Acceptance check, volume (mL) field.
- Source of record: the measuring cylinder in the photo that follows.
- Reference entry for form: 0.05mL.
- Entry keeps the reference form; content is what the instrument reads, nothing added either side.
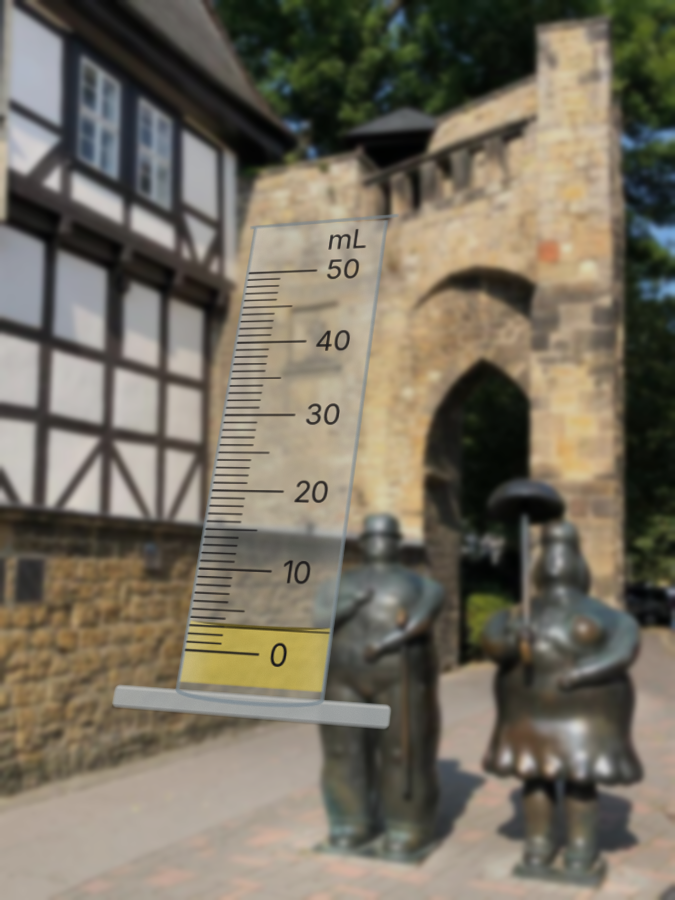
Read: 3mL
